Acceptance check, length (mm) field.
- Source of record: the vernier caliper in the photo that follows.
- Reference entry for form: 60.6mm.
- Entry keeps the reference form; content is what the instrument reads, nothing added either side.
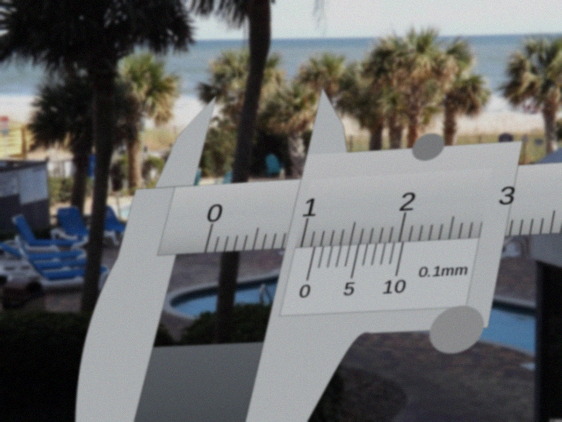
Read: 11.4mm
